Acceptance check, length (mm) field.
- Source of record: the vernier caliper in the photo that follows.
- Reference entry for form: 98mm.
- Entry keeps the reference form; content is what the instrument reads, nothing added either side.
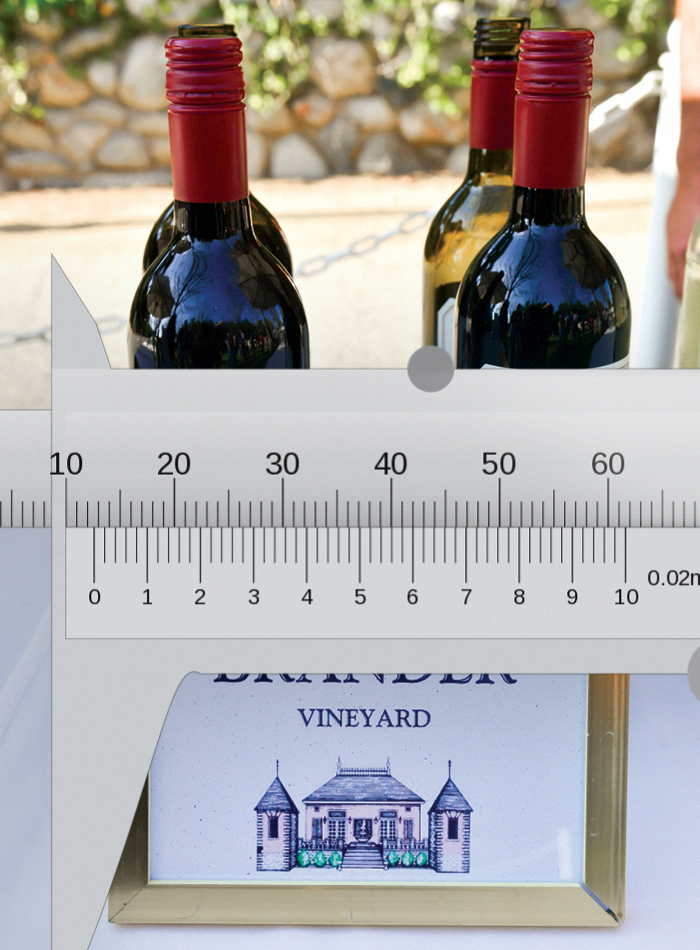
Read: 12.6mm
